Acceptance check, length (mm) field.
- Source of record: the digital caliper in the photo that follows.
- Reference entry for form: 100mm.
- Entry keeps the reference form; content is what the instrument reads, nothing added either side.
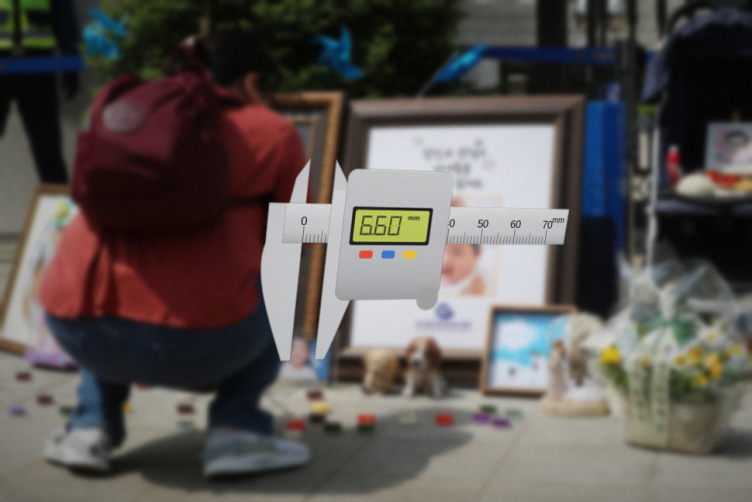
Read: 6.60mm
